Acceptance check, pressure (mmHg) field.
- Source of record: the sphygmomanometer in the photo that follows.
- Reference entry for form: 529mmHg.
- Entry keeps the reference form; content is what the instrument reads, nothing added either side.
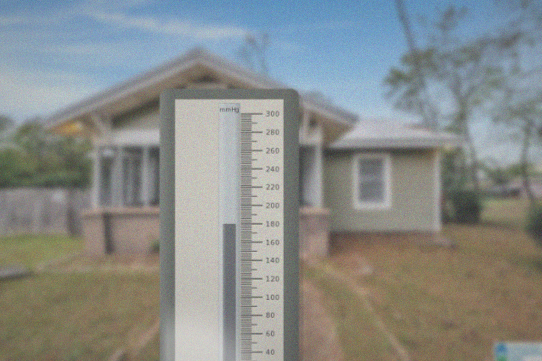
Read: 180mmHg
